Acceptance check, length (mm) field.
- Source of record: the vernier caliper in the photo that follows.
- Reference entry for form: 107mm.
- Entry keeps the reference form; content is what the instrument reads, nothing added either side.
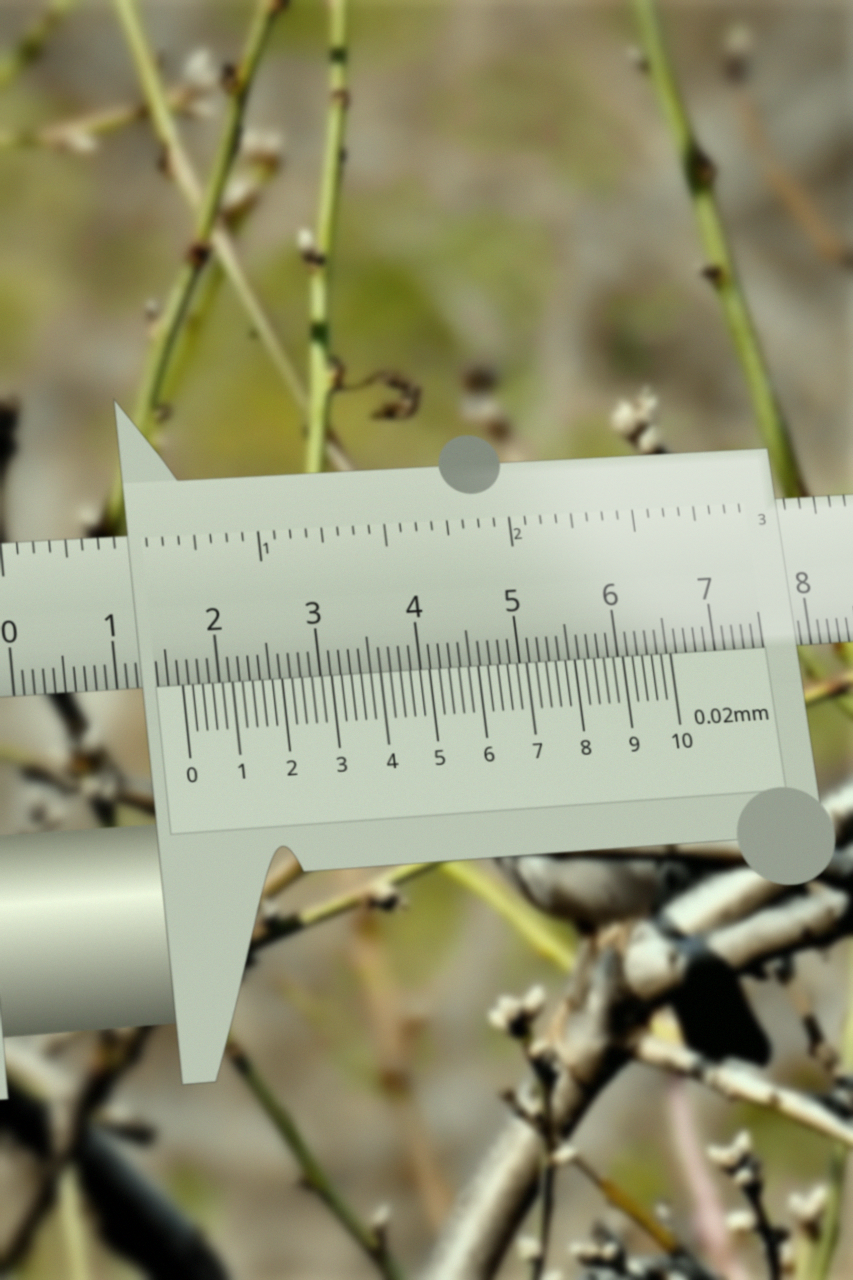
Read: 16.4mm
